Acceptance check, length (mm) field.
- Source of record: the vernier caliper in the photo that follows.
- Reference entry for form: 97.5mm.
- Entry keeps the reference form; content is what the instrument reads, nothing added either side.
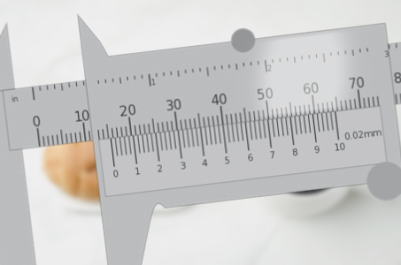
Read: 15.5mm
